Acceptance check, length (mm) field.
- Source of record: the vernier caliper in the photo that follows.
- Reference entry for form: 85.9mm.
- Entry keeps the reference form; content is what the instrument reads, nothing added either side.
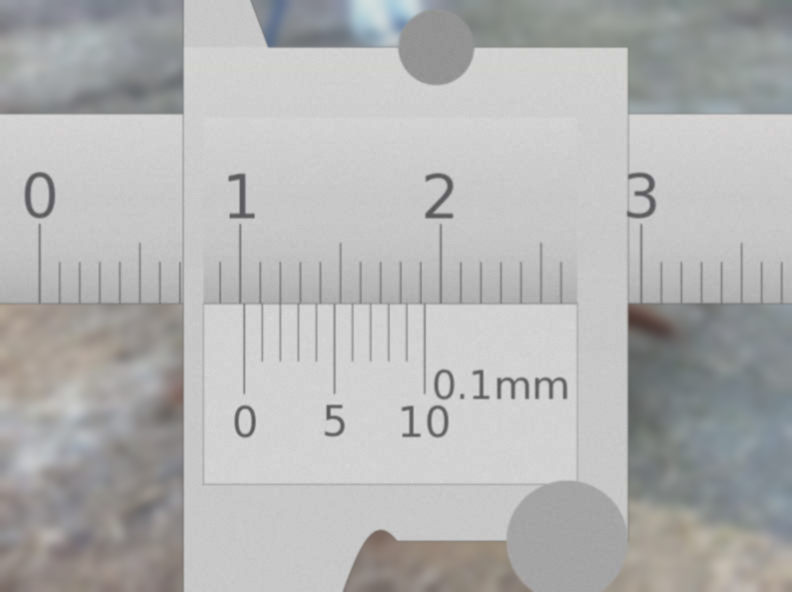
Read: 10.2mm
